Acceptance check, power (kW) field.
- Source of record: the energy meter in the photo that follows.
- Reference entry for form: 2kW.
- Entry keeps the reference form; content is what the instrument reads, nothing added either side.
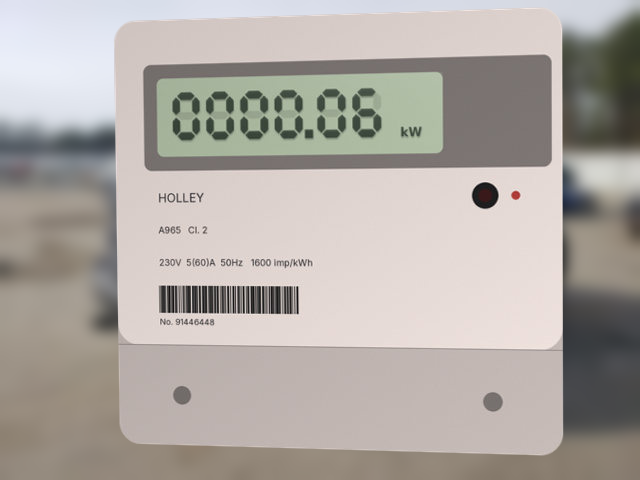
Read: 0.06kW
